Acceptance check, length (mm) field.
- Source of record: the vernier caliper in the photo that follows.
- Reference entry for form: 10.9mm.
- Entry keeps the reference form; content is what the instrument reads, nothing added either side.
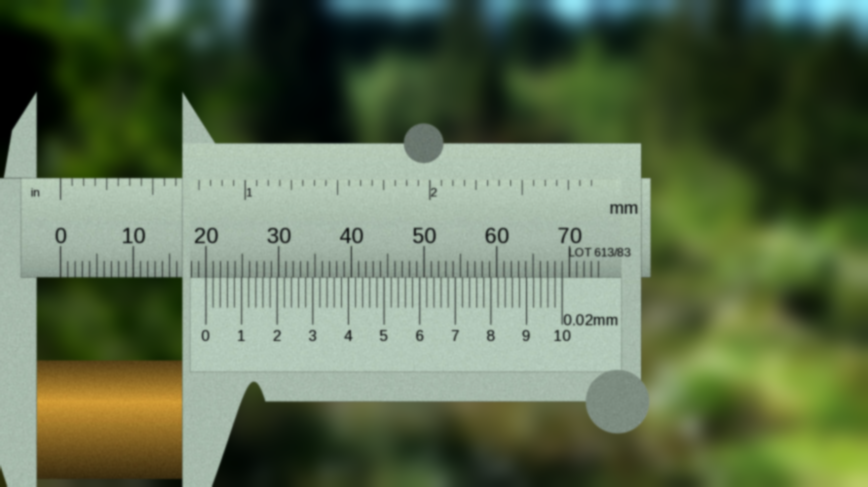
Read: 20.0mm
